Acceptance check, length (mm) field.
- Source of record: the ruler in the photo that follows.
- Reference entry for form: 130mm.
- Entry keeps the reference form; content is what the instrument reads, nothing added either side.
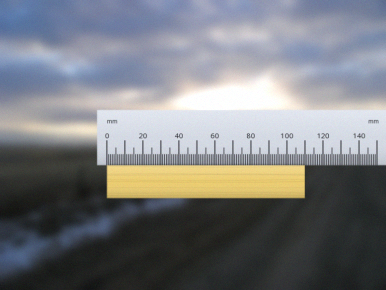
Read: 110mm
